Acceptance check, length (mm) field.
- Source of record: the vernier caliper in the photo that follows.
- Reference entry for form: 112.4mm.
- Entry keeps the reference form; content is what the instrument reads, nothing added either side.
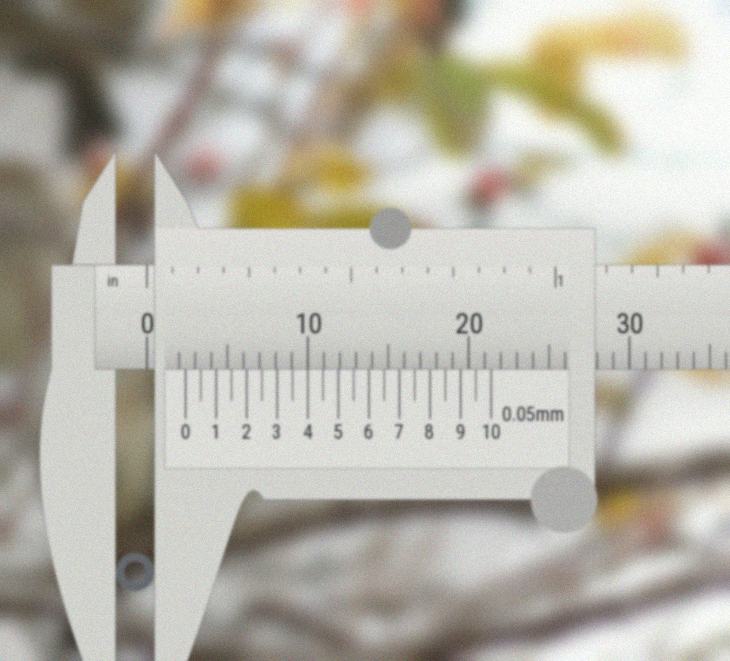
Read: 2.4mm
